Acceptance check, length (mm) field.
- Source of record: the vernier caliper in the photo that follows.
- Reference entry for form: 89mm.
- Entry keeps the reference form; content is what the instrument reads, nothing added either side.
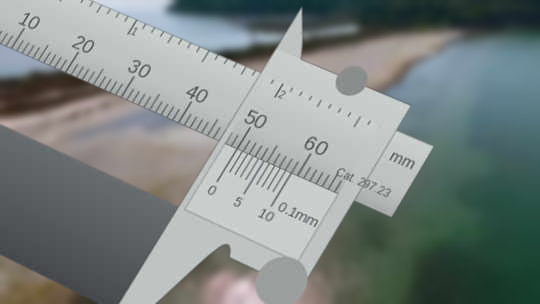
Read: 50.0mm
